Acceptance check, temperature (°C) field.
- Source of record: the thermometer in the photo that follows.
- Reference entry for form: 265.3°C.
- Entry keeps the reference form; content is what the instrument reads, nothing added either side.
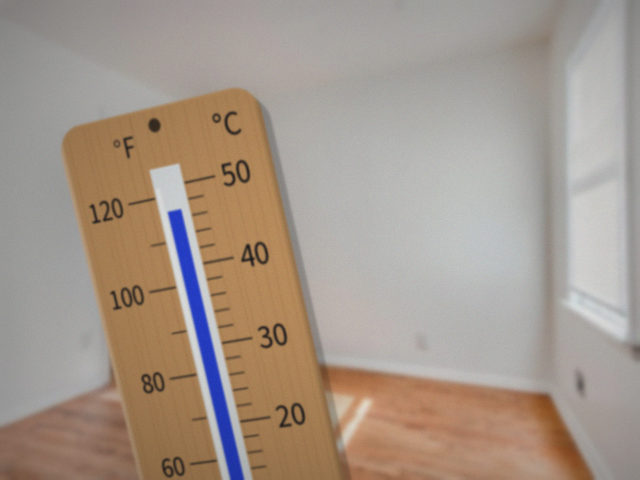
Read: 47°C
